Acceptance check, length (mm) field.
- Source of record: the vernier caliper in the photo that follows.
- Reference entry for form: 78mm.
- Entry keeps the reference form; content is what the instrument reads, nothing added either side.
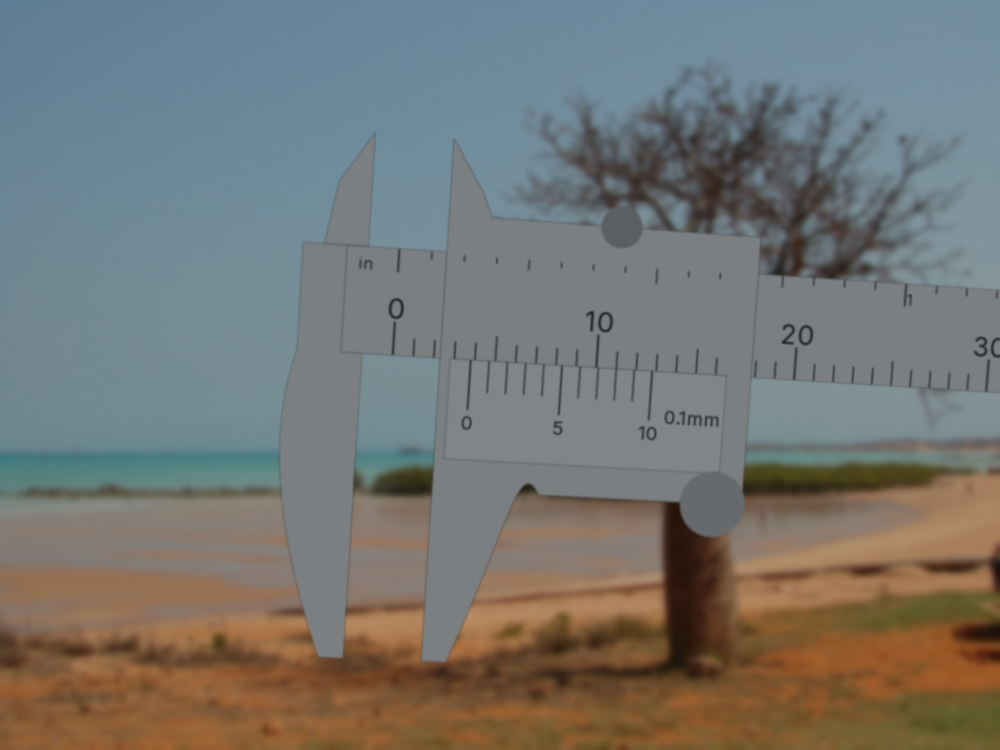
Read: 3.8mm
